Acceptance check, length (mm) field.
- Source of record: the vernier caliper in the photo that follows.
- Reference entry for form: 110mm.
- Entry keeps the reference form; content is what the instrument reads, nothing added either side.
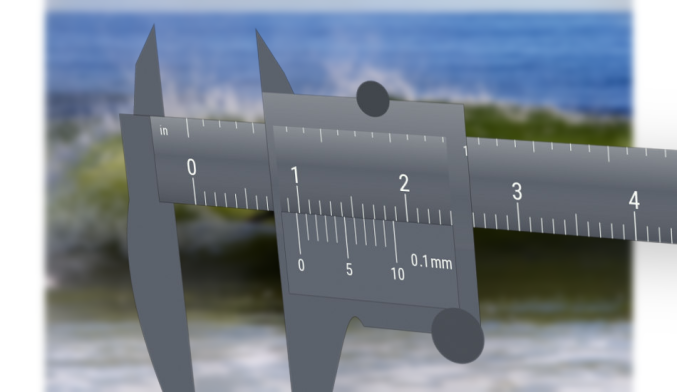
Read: 9.7mm
